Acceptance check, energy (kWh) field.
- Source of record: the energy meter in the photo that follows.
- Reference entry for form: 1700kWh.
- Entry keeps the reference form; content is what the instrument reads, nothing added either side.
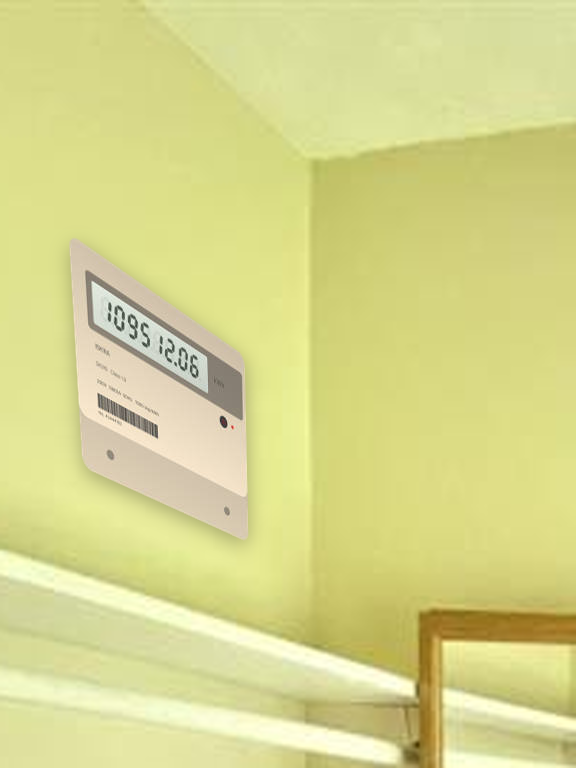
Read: 109512.06kWh
